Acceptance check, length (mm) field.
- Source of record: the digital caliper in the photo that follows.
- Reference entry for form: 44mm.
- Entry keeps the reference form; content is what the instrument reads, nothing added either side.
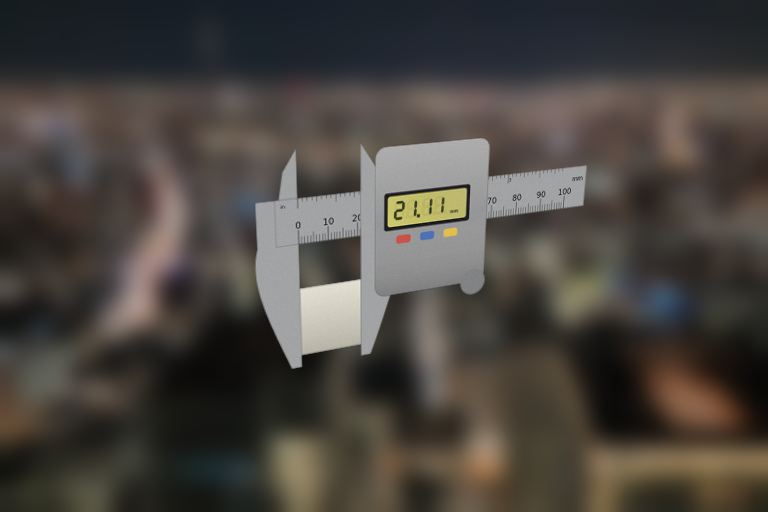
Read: 21.11mm
